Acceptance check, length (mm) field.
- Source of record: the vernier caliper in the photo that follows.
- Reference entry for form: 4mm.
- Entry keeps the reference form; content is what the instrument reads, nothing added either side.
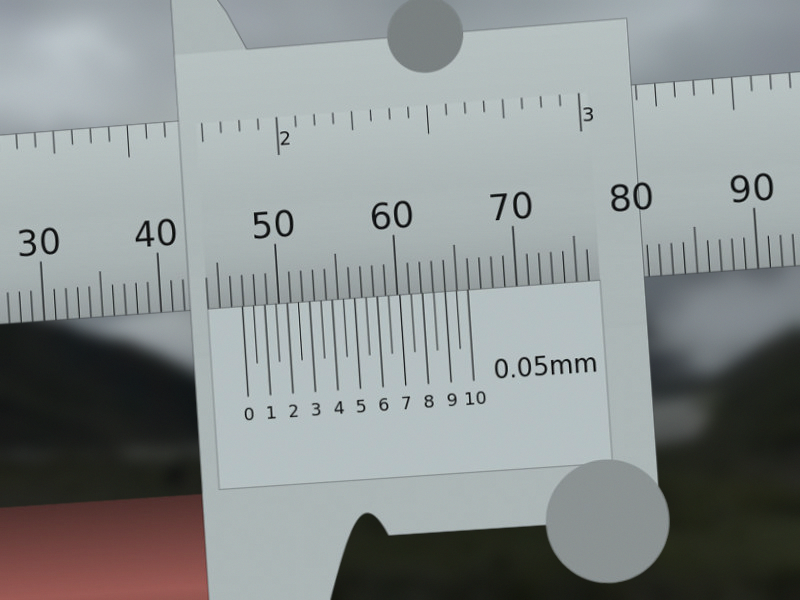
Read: 46.9mm
